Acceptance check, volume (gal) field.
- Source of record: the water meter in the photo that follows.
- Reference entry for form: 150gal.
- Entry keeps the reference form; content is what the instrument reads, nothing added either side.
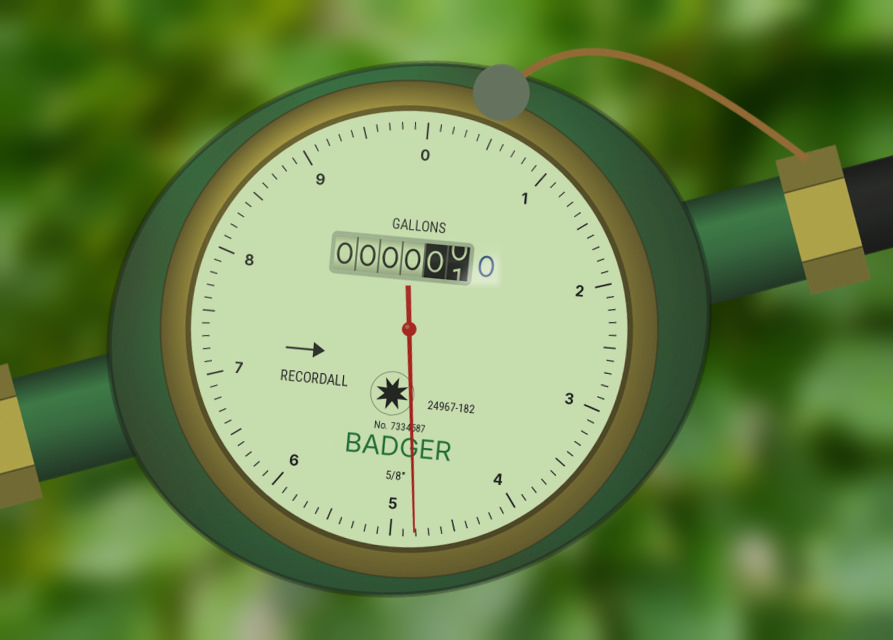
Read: 4.8gal
